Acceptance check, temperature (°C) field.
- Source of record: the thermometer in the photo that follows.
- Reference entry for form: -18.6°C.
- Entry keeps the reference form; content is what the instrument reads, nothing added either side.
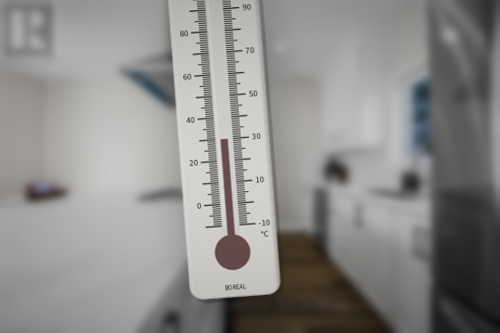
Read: 30°C
